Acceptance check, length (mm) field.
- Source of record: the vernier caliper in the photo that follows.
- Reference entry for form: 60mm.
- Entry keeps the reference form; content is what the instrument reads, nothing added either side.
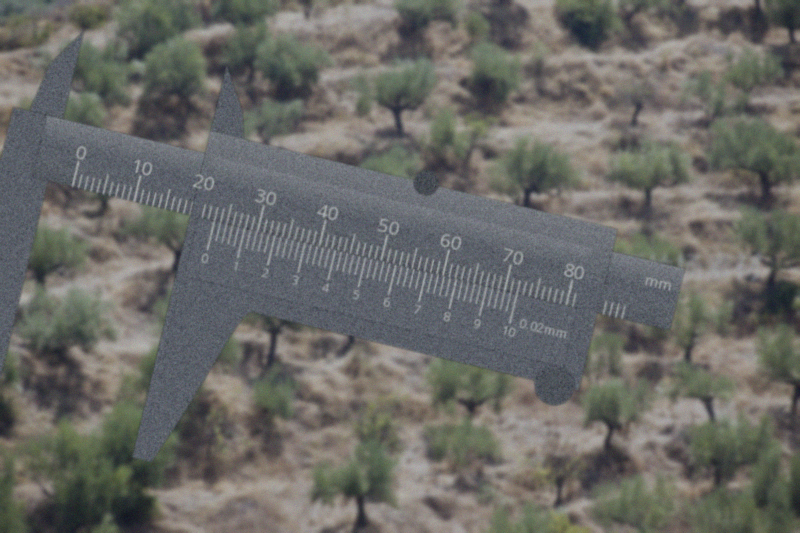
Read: 23.0mm
